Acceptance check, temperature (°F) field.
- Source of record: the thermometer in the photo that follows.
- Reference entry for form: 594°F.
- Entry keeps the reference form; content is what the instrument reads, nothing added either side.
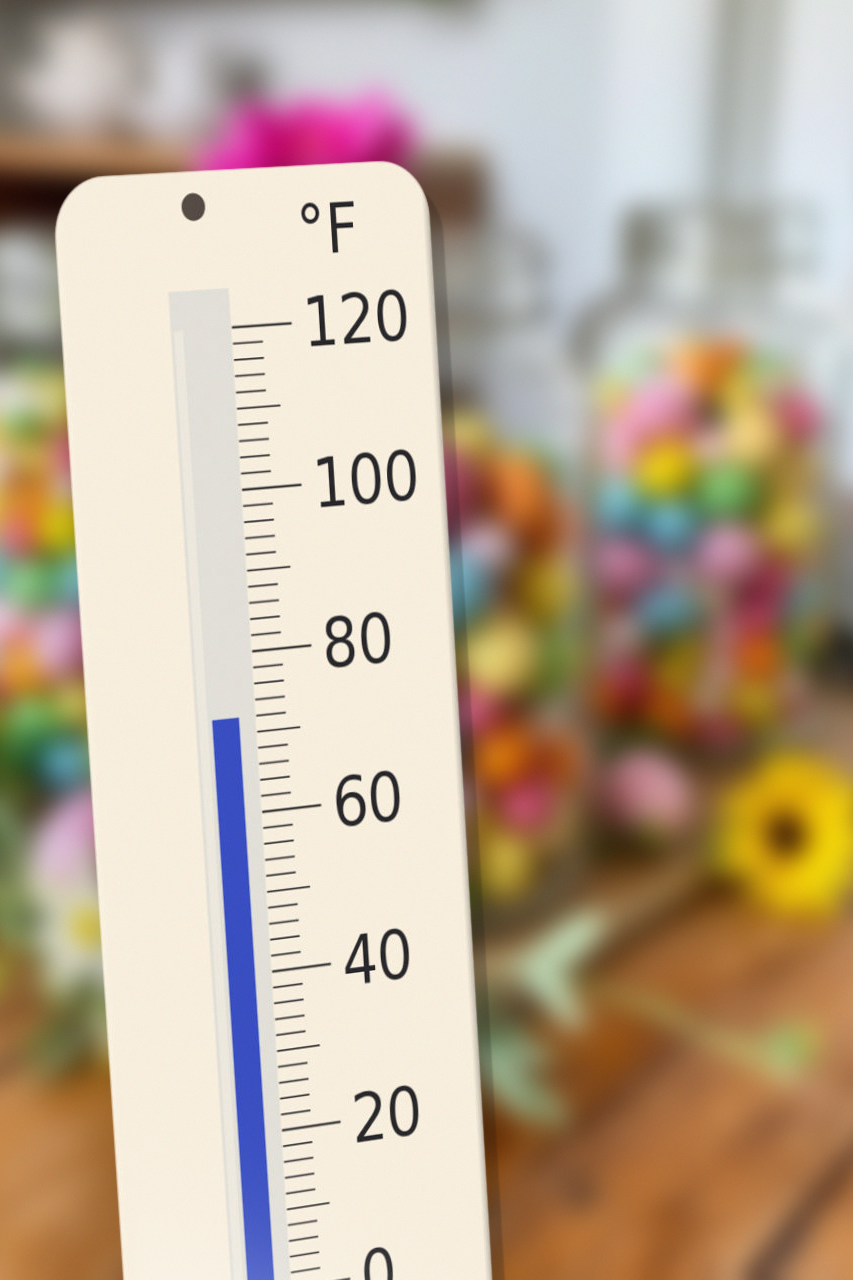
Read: 72°F
